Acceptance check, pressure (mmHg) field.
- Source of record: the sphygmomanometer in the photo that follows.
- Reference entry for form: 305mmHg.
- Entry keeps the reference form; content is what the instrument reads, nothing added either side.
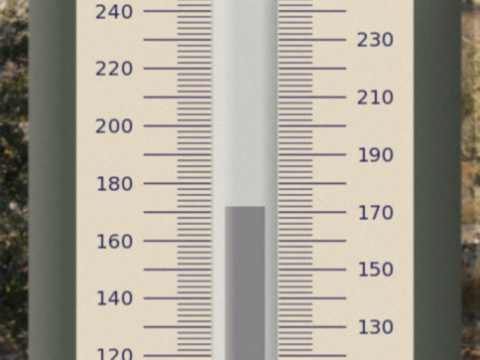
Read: 172mmHg
